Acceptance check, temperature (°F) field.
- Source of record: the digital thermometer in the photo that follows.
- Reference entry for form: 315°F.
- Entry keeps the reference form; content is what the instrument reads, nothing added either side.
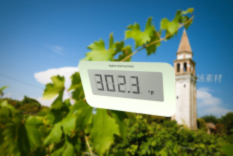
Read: 302.3°F
